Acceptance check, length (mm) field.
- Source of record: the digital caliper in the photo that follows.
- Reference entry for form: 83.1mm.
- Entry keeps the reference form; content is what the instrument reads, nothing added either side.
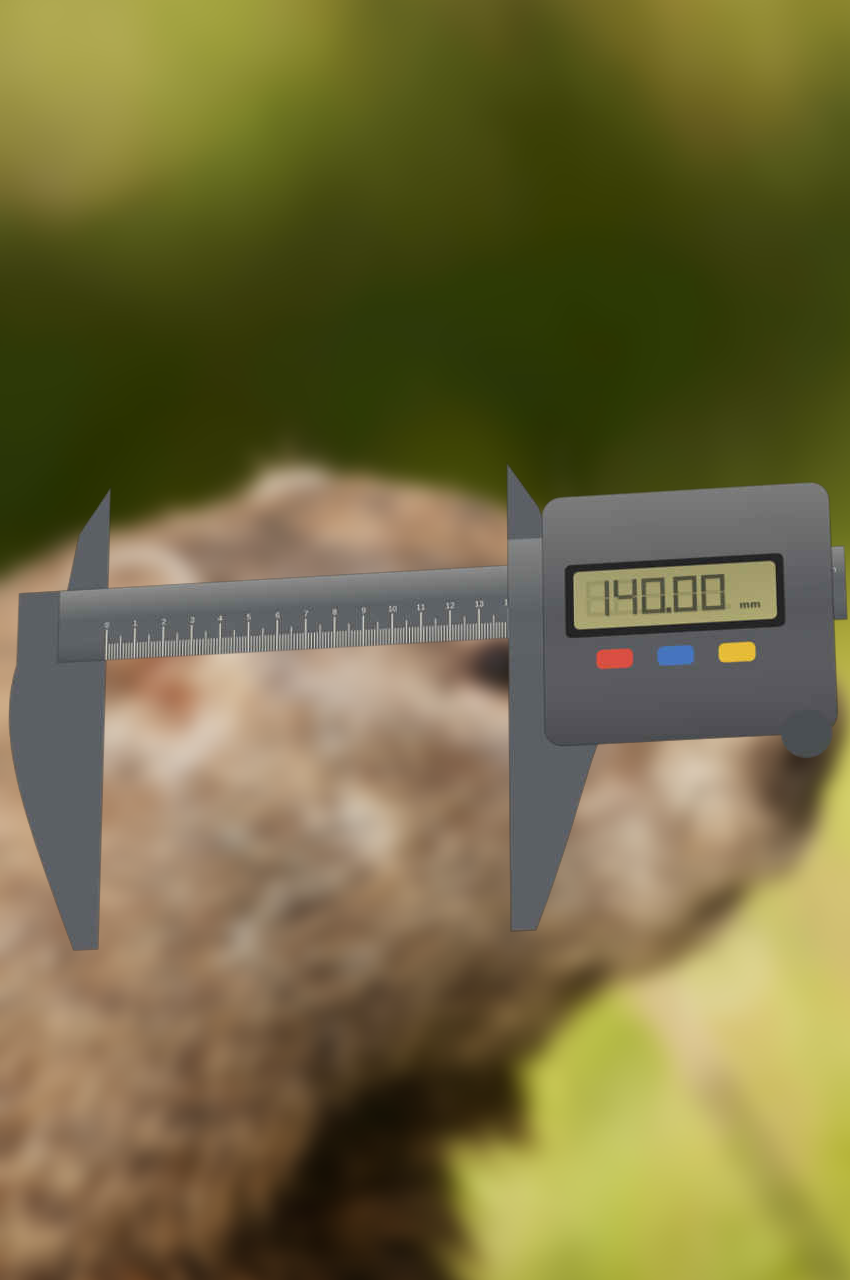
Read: 140.00mm
